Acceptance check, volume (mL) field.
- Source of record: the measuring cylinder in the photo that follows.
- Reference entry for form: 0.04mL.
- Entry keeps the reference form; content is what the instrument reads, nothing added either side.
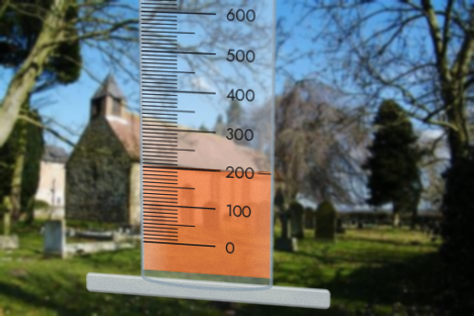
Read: 200mL
